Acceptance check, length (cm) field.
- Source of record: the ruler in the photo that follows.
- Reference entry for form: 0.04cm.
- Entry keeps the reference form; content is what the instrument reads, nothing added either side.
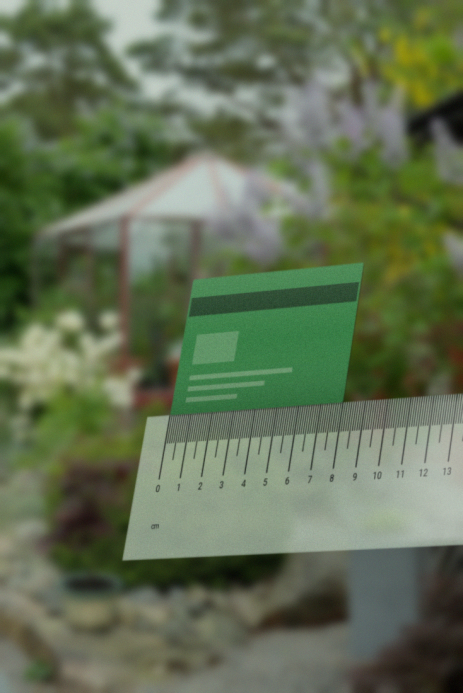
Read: 8cm
